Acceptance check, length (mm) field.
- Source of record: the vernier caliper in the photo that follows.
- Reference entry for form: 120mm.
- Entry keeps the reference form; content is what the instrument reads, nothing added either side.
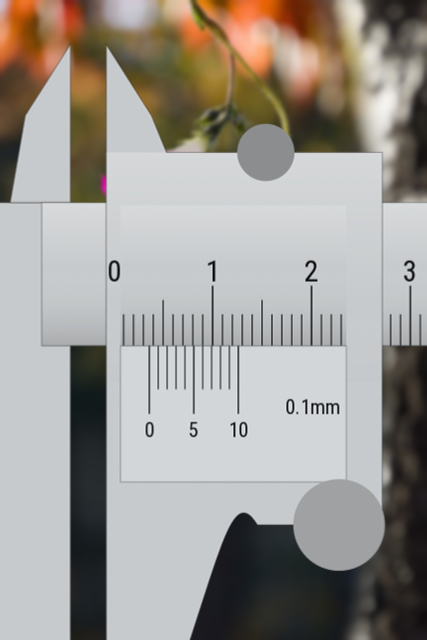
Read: 3.6mm
